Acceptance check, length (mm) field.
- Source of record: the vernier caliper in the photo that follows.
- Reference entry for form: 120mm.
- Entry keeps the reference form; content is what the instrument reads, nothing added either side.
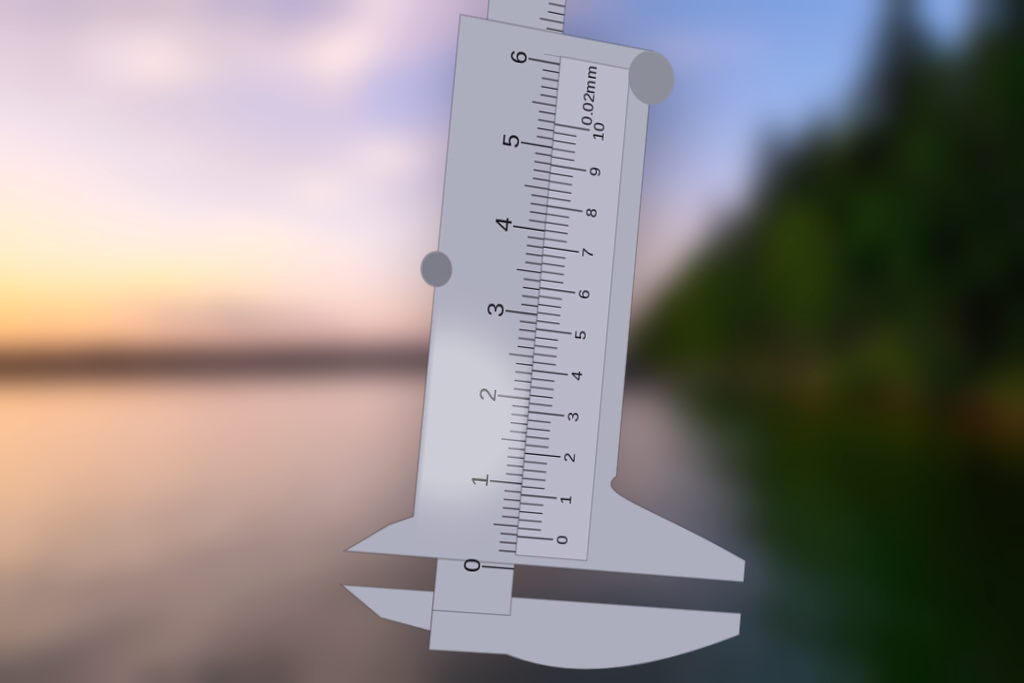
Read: 3.8mm
